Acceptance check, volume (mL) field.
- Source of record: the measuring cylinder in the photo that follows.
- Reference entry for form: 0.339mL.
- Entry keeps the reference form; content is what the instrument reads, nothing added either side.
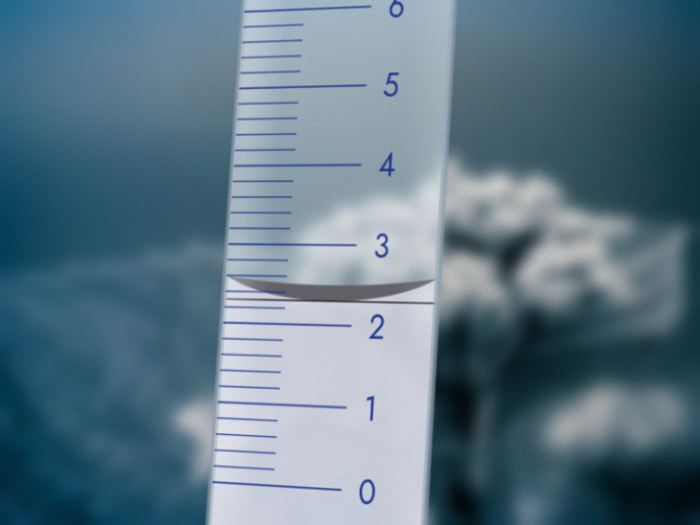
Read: 2.3mL
